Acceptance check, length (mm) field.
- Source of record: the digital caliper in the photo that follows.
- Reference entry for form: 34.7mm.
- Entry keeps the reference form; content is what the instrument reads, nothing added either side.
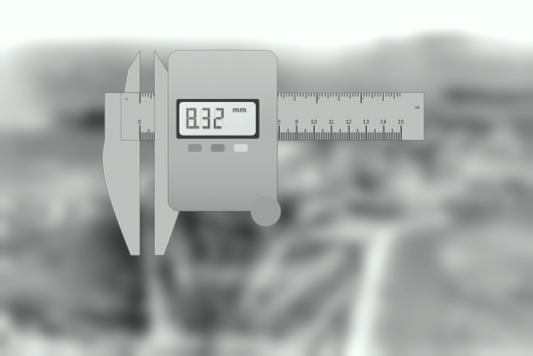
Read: 8.32mm
